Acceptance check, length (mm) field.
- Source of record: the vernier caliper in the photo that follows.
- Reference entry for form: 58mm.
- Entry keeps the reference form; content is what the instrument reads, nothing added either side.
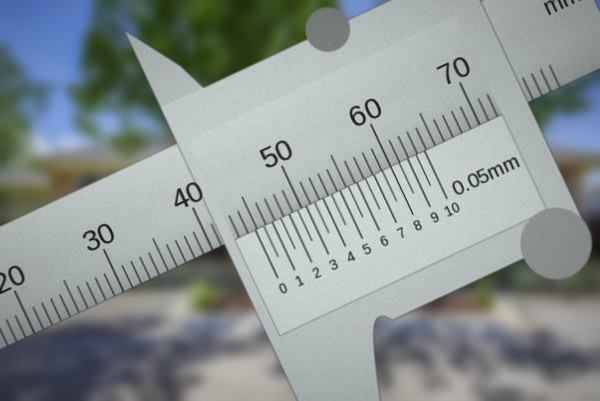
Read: 44.8mm
